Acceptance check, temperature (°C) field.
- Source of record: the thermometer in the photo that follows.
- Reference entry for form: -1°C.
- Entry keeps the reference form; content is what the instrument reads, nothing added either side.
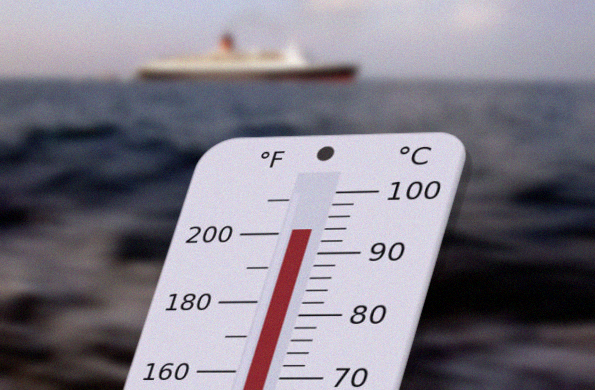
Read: 94°C
